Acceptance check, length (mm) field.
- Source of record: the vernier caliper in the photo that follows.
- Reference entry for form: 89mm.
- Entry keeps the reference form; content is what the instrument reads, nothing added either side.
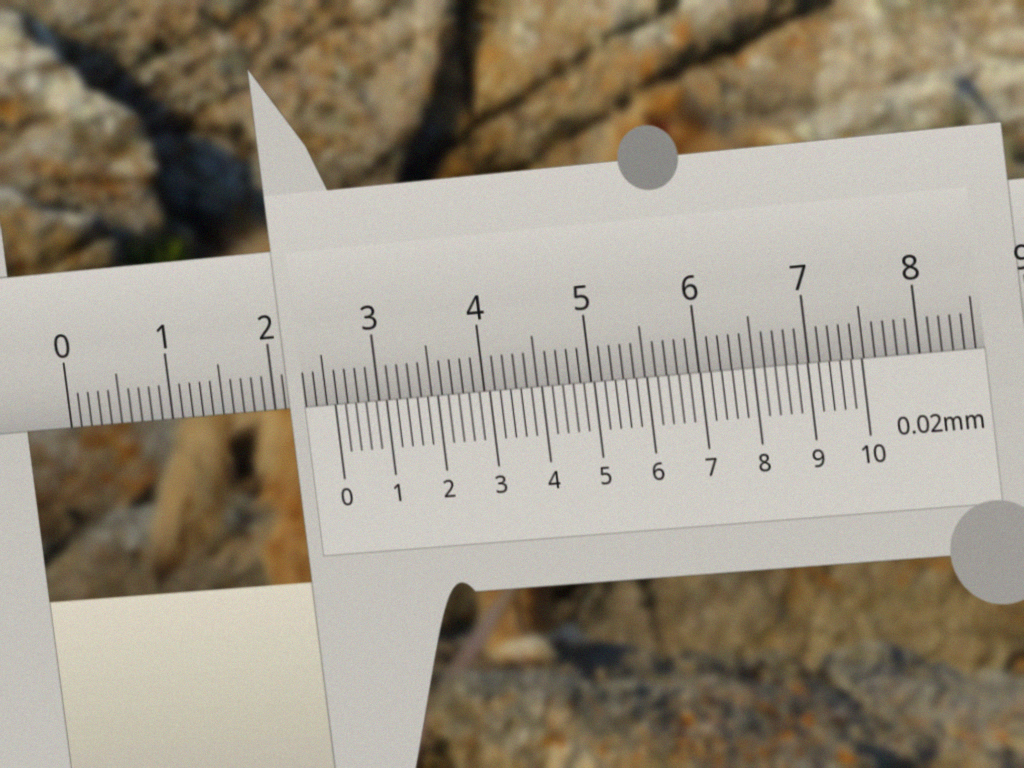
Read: 25.8mm
